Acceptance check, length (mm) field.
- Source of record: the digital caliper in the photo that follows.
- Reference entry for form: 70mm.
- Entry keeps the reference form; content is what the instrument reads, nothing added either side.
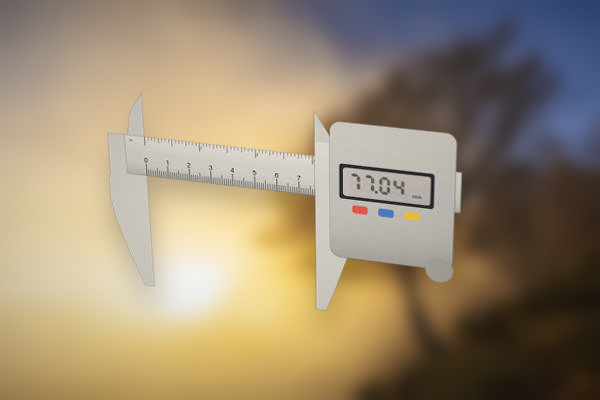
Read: 77.04mm
